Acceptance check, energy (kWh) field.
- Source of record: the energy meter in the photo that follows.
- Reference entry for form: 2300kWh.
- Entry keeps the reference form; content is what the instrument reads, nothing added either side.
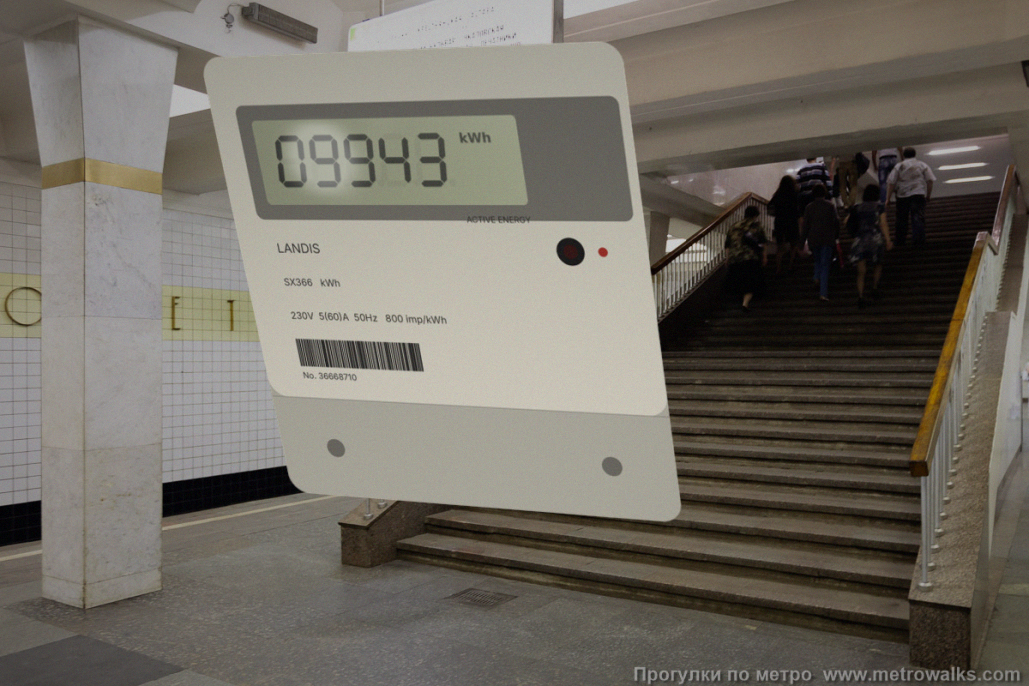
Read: 9943kWh
